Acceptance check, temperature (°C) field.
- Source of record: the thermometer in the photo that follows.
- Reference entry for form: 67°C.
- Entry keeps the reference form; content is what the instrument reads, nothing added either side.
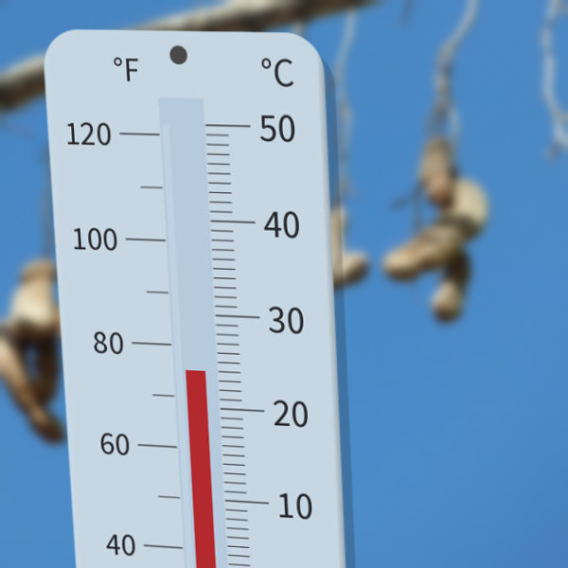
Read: 24°C
